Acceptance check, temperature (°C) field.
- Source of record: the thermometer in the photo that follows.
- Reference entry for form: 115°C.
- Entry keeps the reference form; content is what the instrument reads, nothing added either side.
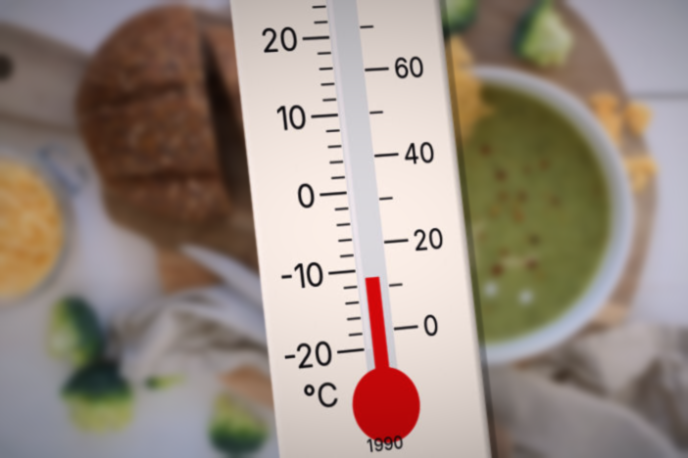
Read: -11°C
